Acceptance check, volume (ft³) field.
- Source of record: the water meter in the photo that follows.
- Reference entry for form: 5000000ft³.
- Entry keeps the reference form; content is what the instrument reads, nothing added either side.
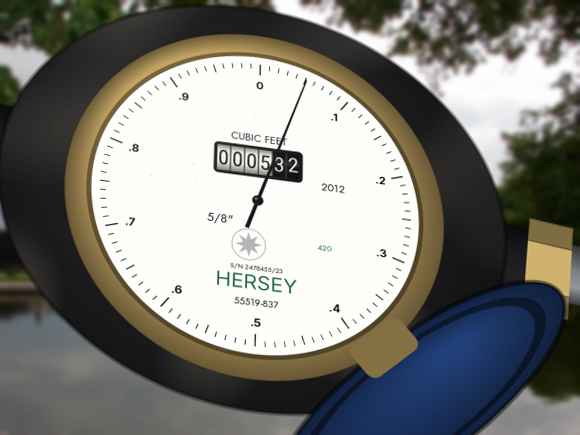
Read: 532.05ft³
